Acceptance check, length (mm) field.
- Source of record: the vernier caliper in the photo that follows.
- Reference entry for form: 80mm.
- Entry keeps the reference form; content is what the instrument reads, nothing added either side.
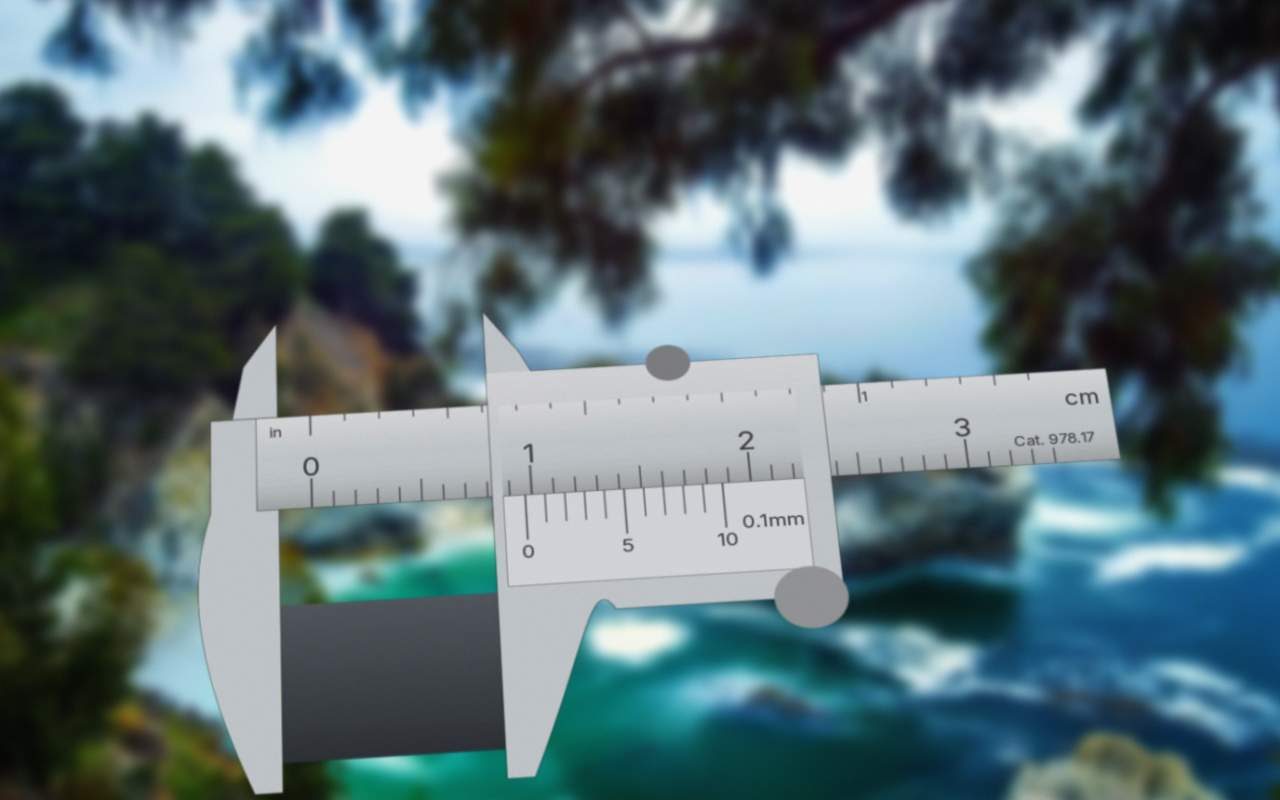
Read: 9.7mm
